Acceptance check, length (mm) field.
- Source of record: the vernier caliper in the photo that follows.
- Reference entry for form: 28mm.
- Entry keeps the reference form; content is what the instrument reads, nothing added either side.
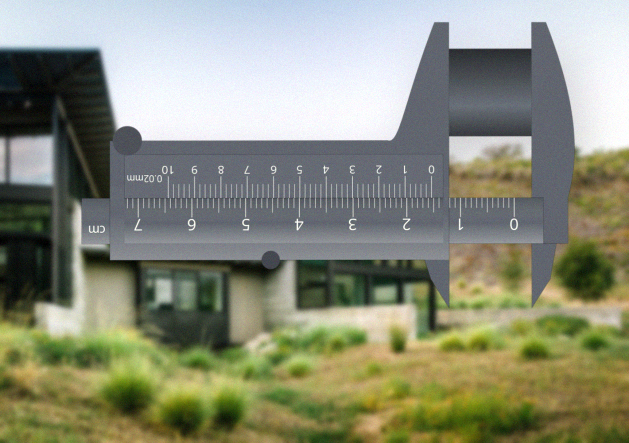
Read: 15.4mm
